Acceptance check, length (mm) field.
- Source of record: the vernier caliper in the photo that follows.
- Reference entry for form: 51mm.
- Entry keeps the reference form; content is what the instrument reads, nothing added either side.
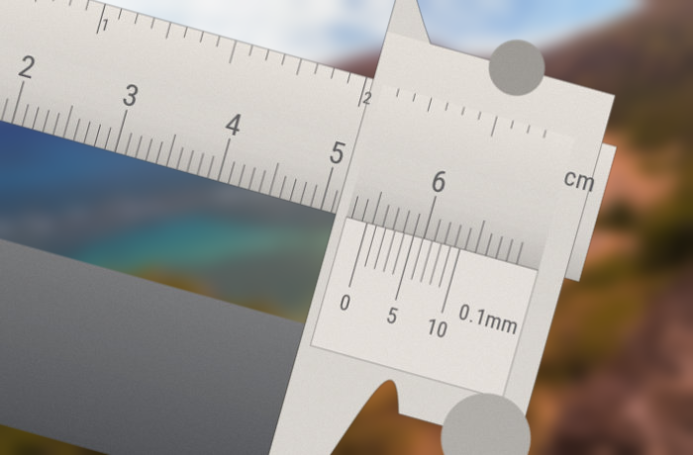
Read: 54.5mm
